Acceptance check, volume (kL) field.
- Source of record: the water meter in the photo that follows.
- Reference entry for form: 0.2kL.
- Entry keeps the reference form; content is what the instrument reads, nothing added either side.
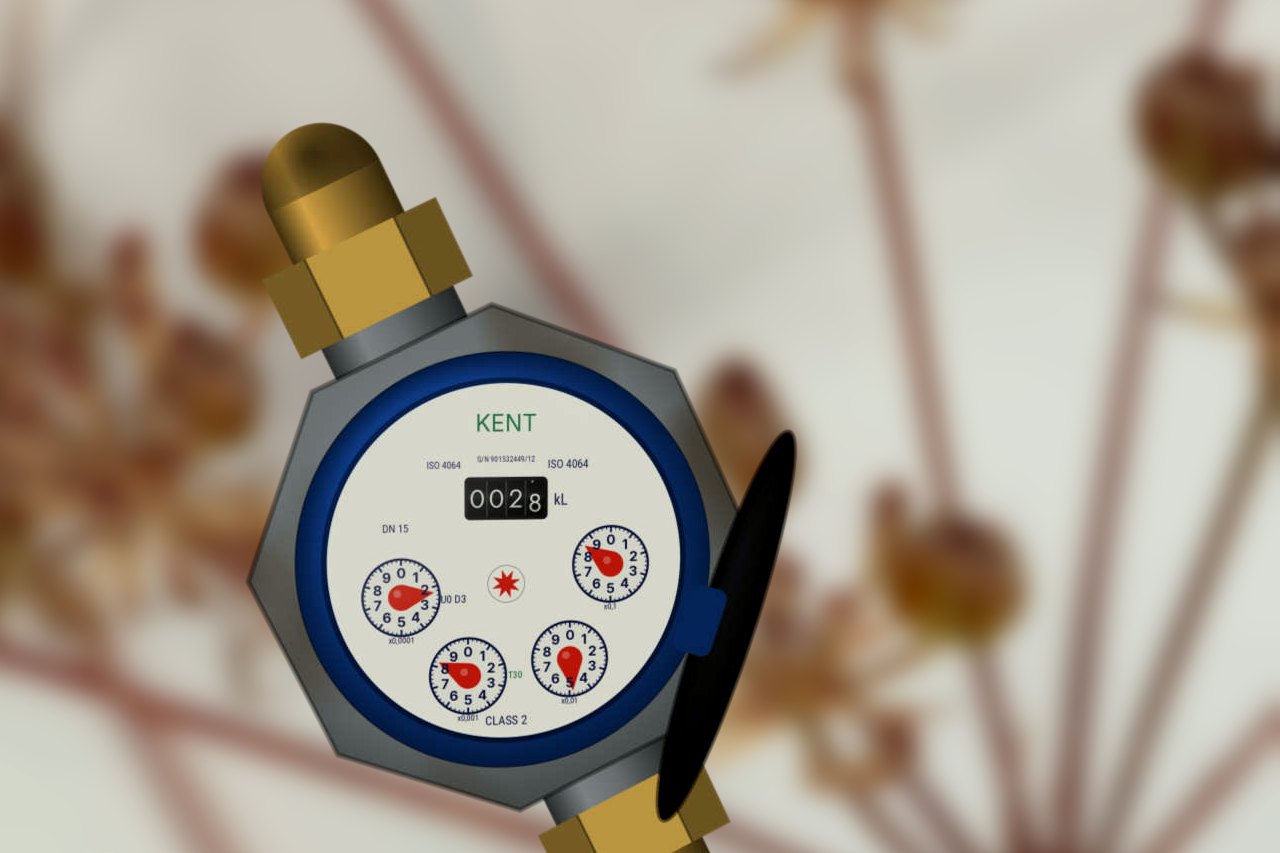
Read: 27.8482kL
